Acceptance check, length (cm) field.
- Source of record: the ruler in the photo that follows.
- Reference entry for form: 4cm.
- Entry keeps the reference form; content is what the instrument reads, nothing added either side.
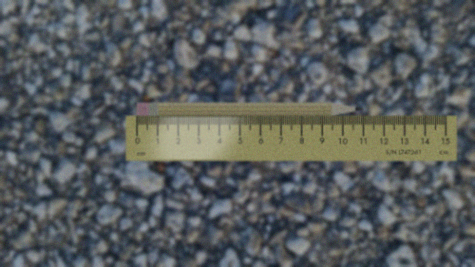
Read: 11cm
